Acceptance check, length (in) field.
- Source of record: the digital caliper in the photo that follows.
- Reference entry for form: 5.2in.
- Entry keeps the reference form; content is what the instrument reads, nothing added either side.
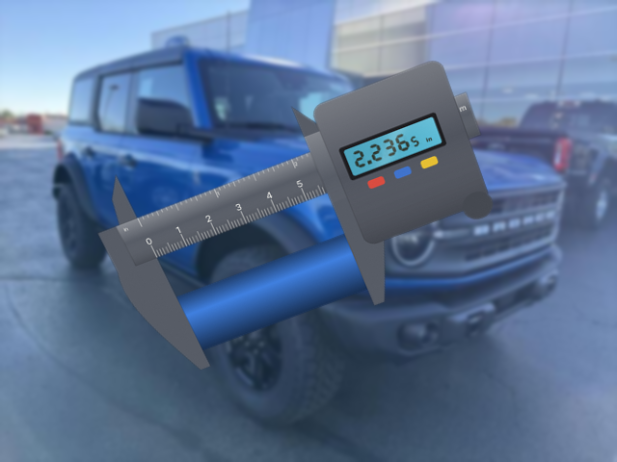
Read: 2.2365in
